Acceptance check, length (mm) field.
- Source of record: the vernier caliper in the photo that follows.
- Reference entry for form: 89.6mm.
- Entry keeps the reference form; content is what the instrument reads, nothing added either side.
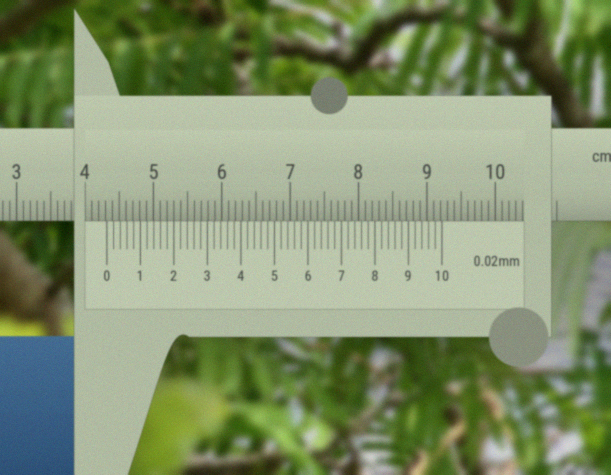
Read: 43.2mm
